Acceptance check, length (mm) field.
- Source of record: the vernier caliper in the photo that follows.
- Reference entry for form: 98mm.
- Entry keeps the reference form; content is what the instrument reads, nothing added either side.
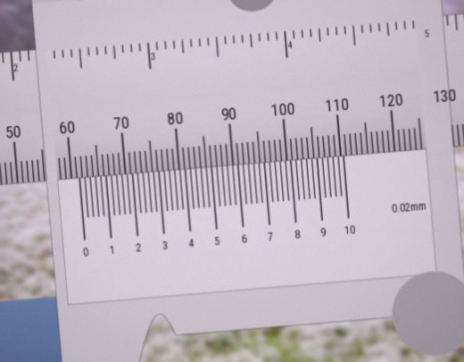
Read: 61.5mm
